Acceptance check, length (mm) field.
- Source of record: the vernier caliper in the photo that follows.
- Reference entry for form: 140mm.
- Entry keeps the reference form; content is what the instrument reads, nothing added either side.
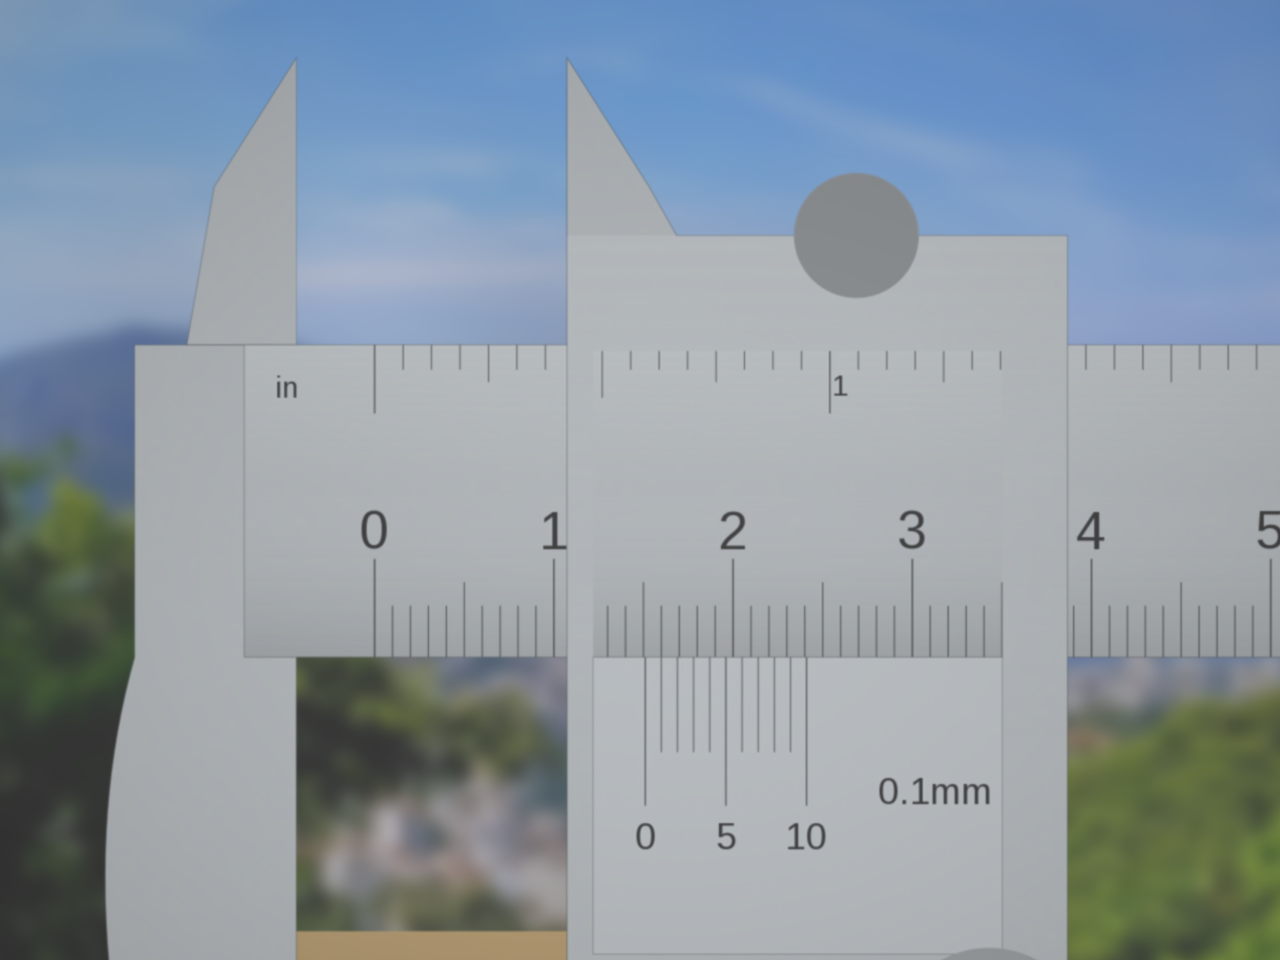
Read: 15.1mm
